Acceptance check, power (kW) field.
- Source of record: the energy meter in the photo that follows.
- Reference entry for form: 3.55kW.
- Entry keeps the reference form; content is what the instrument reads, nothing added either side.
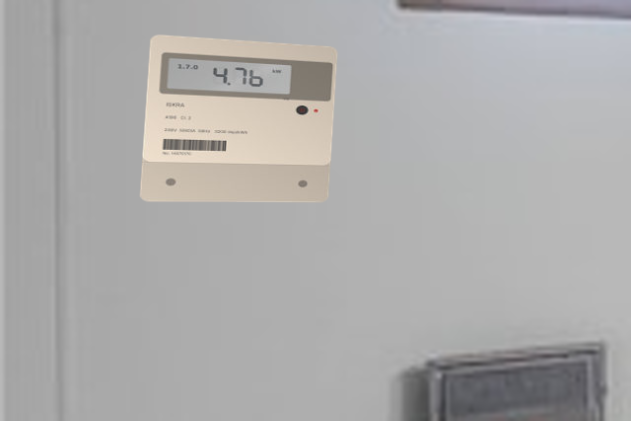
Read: 4.76kW
